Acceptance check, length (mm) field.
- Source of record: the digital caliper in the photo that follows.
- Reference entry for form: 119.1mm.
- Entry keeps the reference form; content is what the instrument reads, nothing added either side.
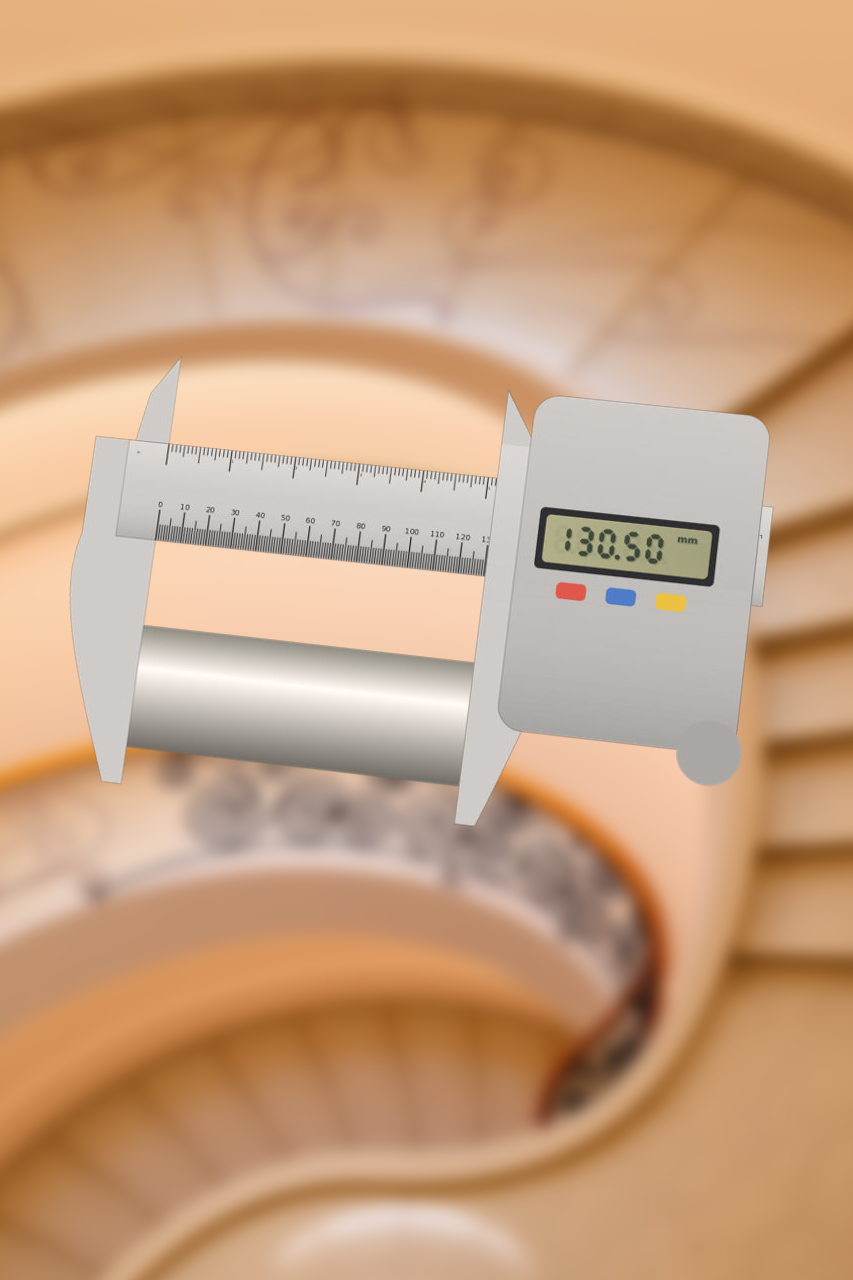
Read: 130.50mm
